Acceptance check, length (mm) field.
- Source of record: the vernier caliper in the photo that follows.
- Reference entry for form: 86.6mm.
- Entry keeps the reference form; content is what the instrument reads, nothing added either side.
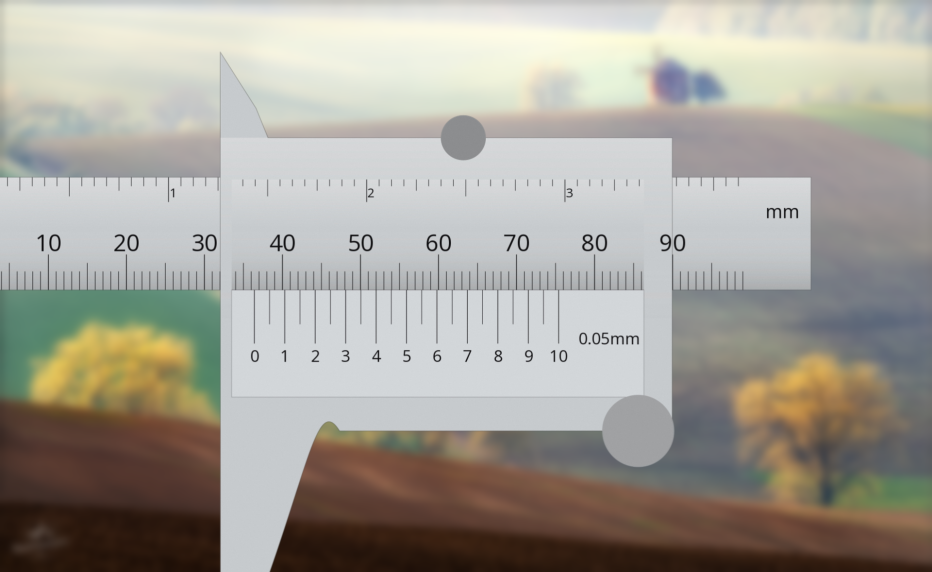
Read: 36.4mm
